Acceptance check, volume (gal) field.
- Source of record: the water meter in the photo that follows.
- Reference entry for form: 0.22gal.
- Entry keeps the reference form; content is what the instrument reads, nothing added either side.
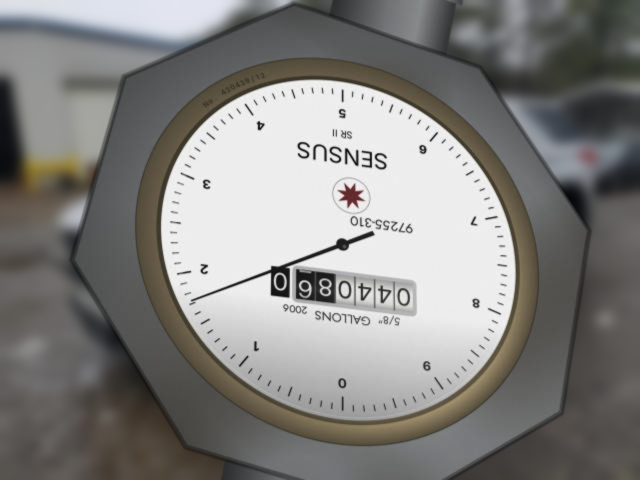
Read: 440861.7gal
